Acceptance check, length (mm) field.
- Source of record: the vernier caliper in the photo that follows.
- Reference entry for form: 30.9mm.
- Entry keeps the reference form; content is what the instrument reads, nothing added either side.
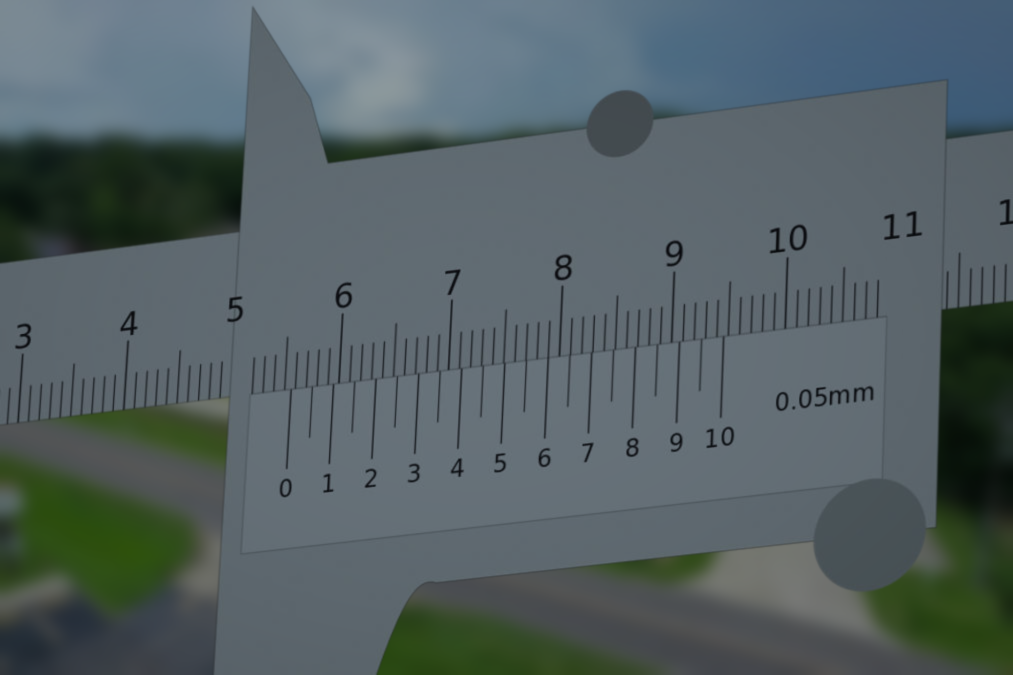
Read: 55.6mm
